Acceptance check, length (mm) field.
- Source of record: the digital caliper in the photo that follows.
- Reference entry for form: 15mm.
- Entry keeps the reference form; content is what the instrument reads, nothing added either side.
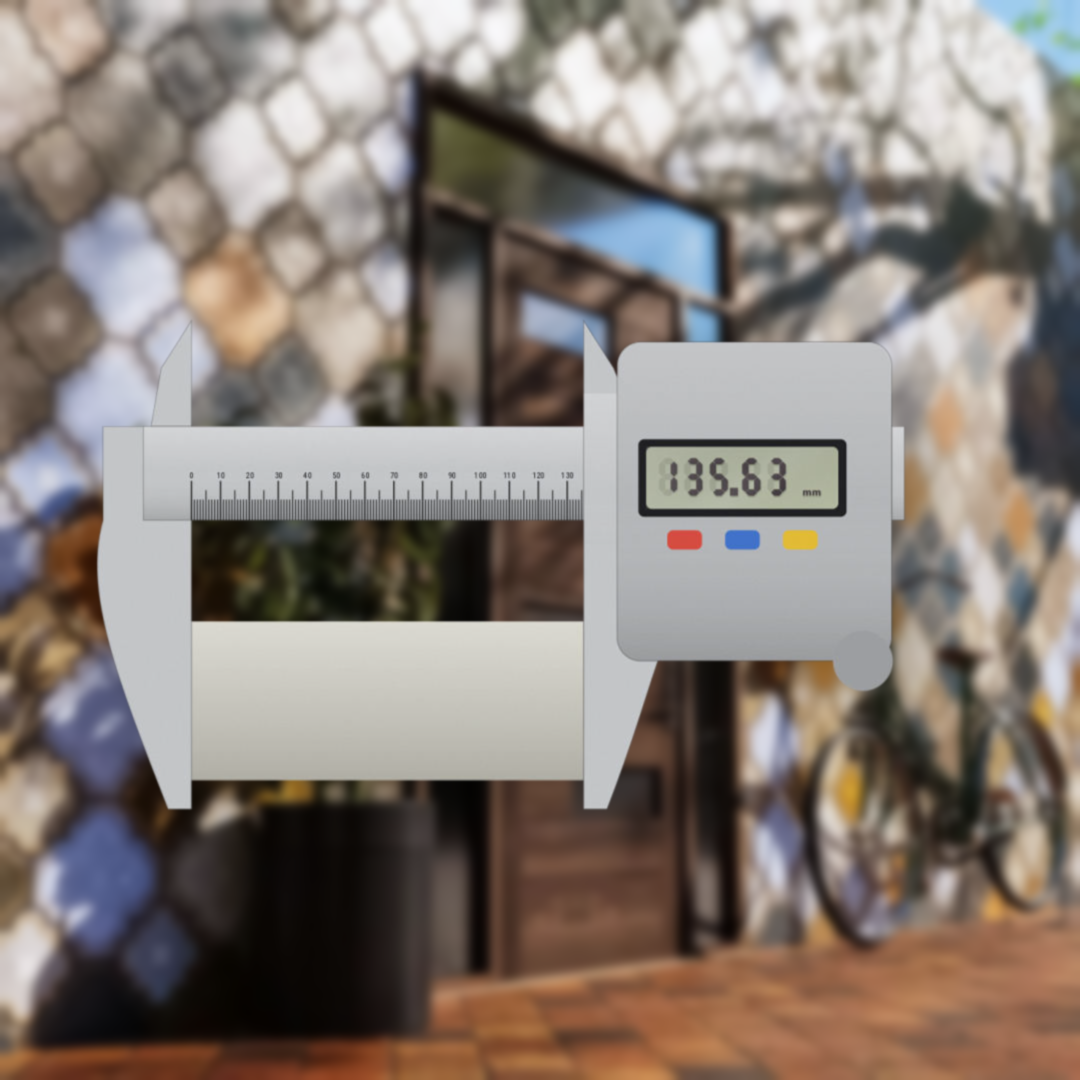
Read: 135.63mm
